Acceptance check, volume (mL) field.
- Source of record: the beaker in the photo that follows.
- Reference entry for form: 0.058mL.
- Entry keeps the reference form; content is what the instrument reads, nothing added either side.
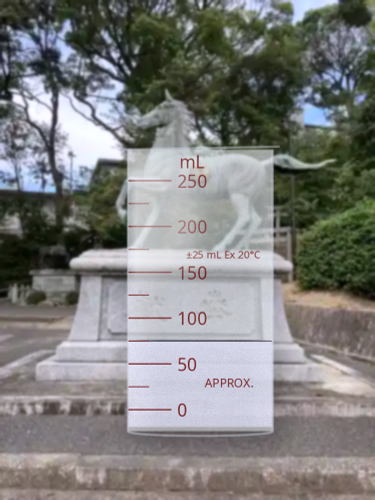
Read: 75mL
